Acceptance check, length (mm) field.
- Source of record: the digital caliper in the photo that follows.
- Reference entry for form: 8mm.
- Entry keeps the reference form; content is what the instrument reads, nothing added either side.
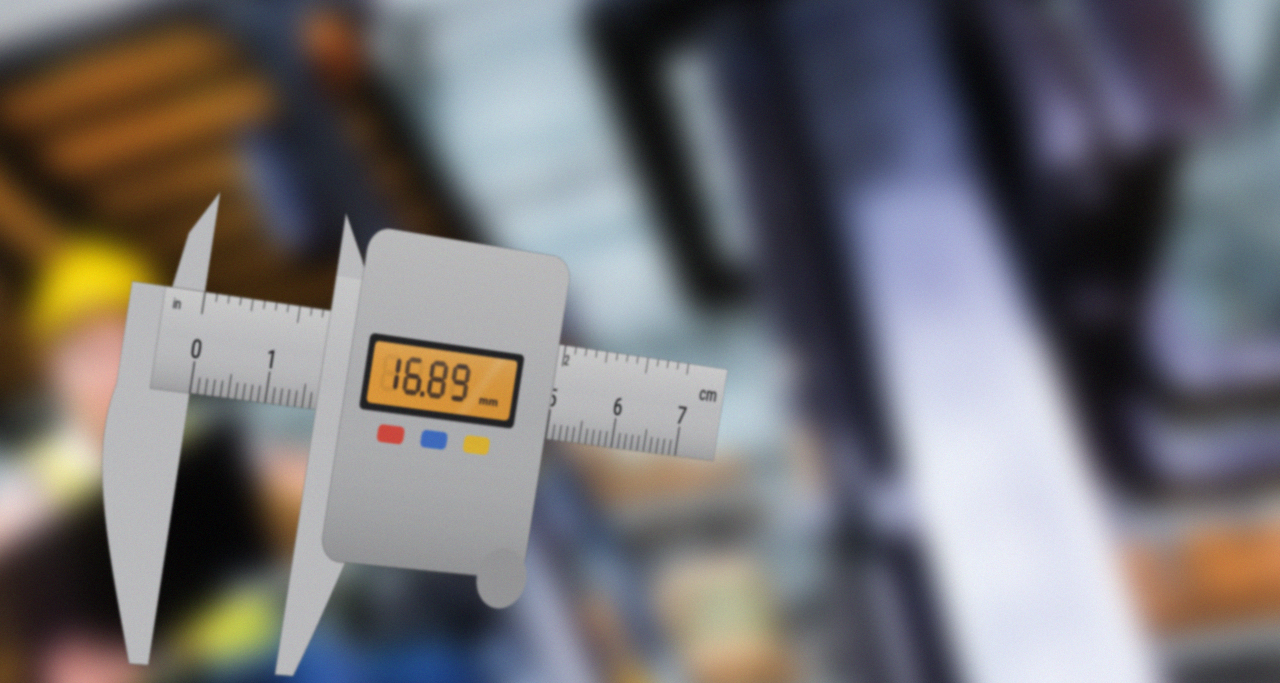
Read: 16.89mm
